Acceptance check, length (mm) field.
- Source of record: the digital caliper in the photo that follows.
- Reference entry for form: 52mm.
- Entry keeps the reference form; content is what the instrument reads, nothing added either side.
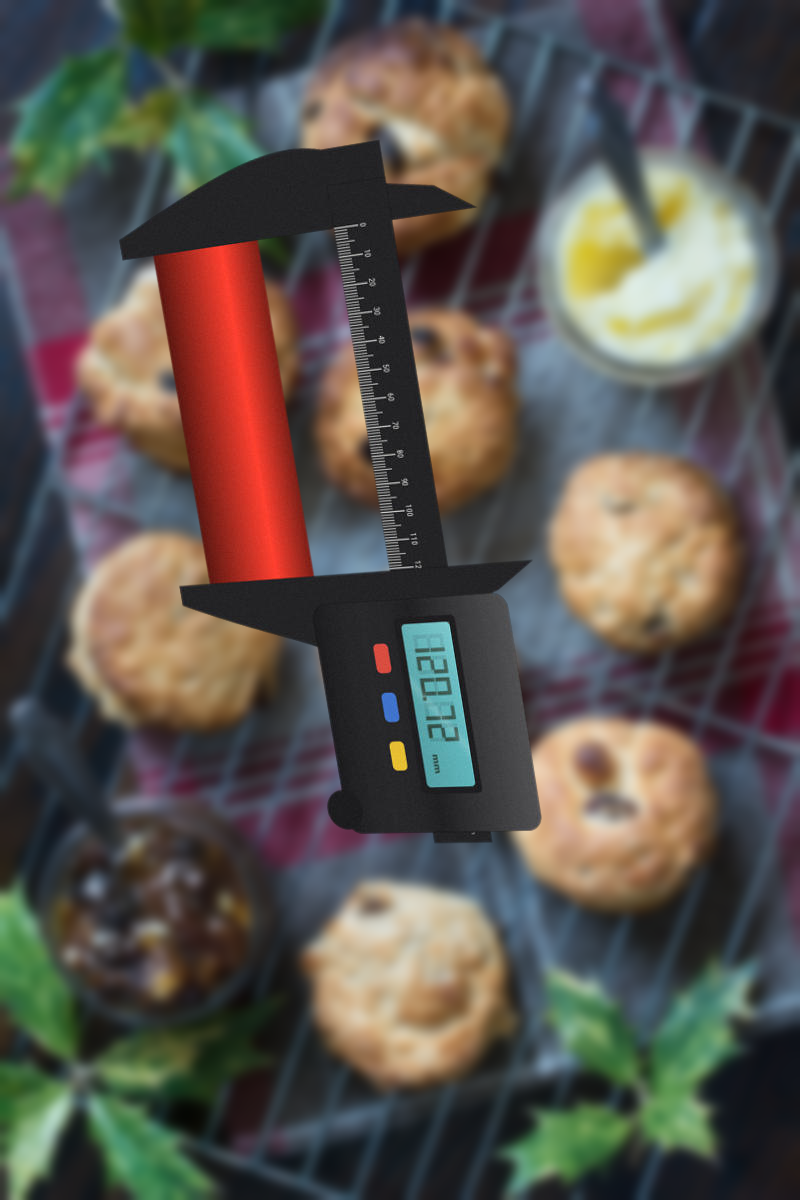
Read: 120.72mm
